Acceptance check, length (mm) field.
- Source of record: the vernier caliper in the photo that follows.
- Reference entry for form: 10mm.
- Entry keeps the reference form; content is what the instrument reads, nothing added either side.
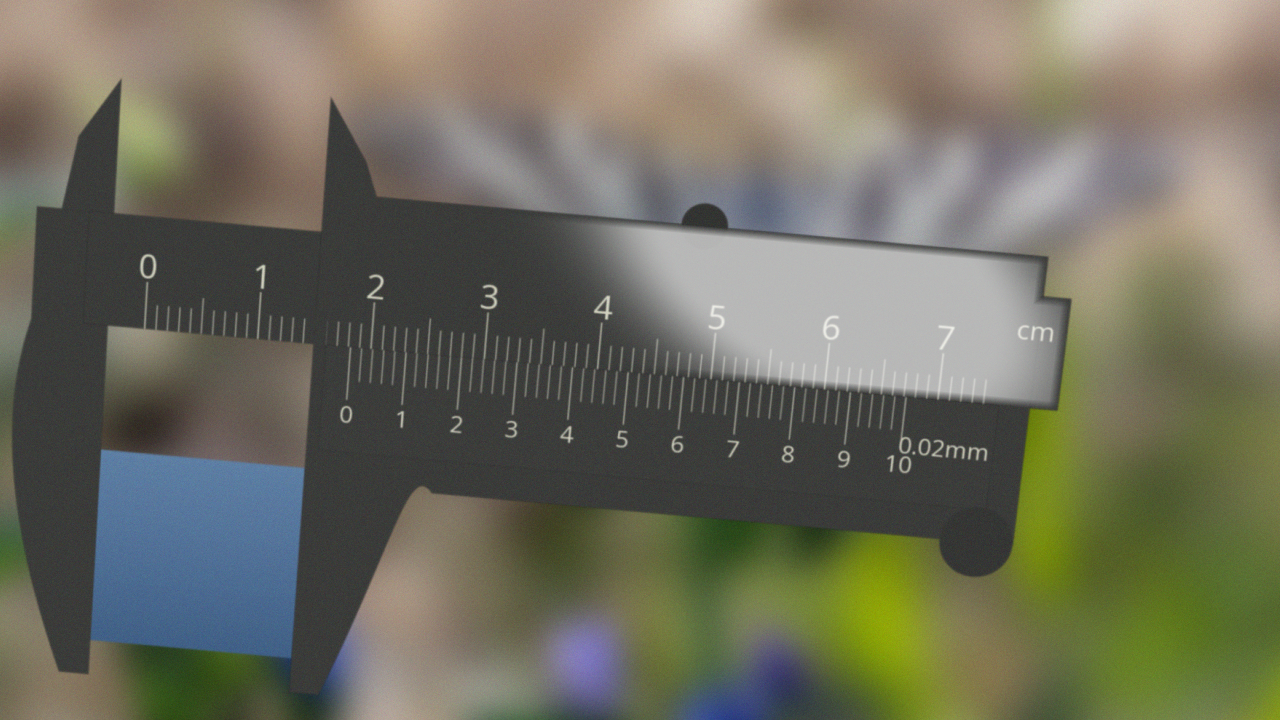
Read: 18.2mm
